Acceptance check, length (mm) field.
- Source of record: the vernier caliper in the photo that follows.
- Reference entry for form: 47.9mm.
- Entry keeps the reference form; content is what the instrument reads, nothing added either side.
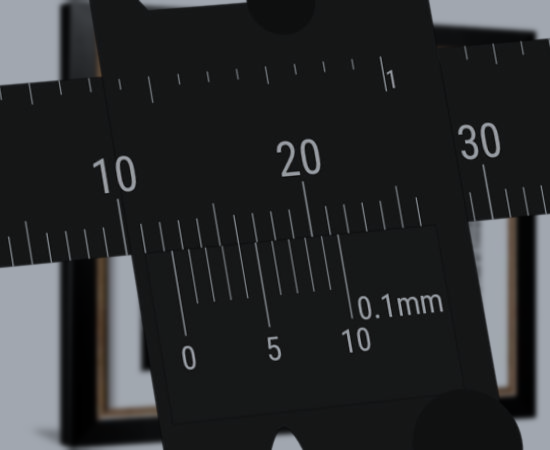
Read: 12.4mm
